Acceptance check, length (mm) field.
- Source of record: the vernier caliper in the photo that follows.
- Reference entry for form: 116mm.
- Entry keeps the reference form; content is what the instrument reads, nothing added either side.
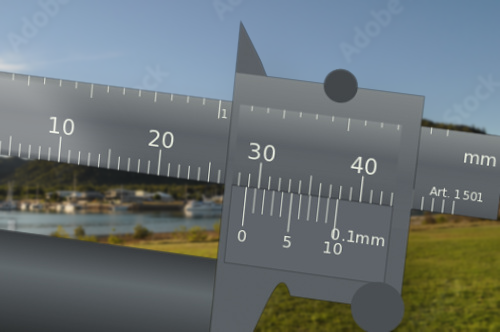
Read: 28.8mm
